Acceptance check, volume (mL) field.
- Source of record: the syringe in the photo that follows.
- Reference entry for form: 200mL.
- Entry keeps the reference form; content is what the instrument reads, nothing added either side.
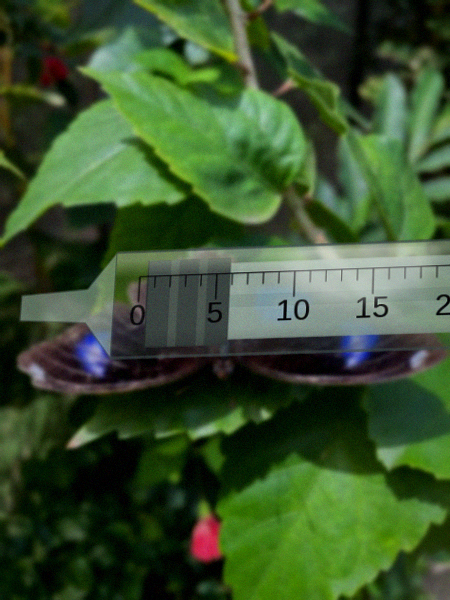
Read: 0.5mL
